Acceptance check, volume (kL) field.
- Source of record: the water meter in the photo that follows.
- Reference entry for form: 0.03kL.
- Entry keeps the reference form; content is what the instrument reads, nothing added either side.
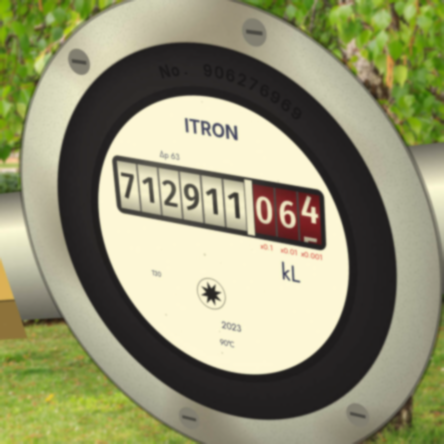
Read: 712911.064kL
